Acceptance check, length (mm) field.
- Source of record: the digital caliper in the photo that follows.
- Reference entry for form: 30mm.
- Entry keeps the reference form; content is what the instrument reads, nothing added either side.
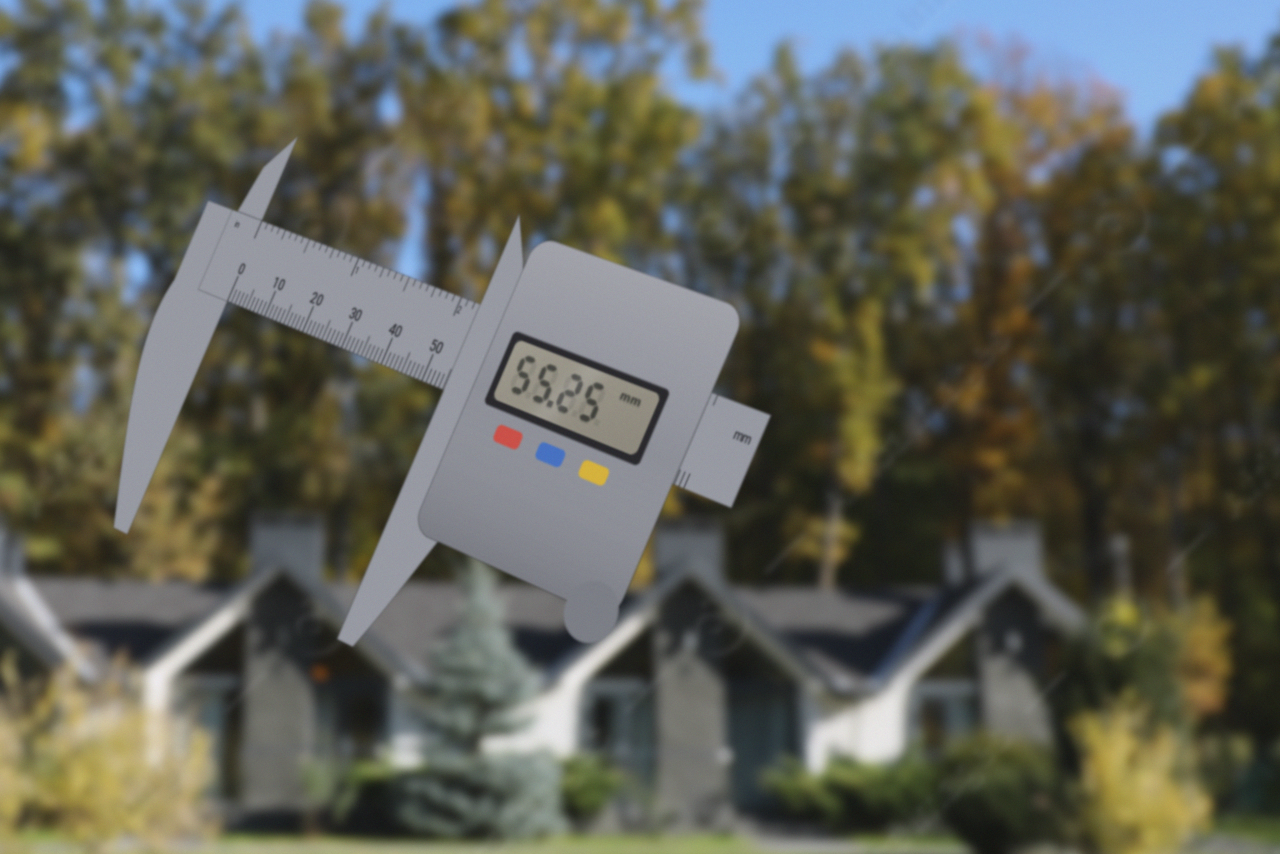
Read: 55.25mm
